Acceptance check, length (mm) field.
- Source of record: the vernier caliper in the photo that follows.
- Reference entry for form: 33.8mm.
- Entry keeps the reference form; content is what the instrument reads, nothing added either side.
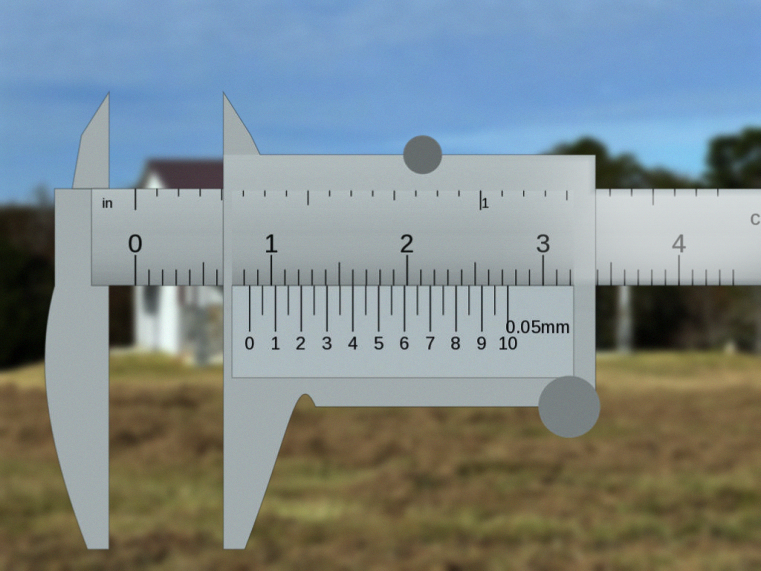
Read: 8.4mm
